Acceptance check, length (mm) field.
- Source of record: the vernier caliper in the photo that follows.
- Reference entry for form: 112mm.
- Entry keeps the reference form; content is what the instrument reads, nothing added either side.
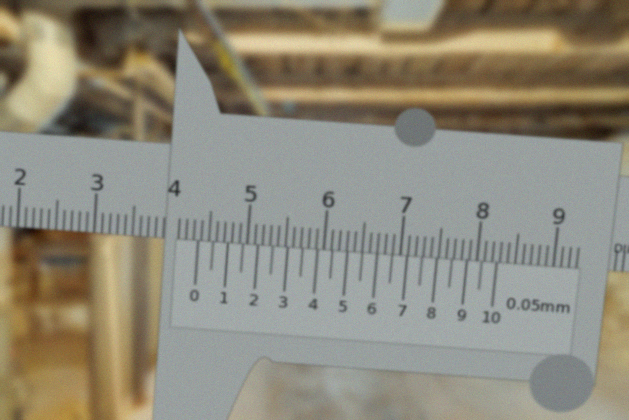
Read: 43.6mm
